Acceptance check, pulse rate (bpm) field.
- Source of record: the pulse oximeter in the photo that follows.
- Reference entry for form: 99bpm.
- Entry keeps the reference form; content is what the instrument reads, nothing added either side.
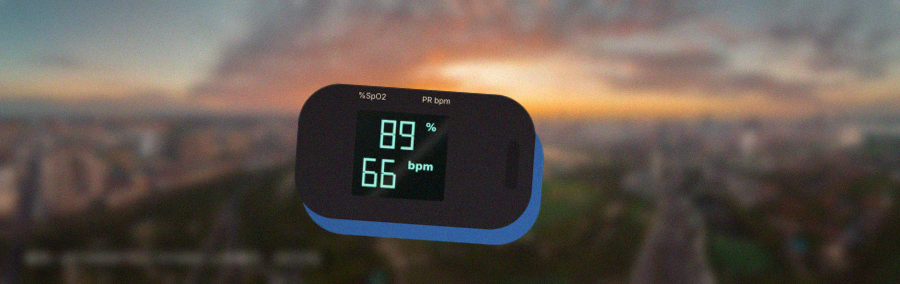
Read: 66bpm
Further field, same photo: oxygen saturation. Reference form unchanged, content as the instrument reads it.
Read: 89%
